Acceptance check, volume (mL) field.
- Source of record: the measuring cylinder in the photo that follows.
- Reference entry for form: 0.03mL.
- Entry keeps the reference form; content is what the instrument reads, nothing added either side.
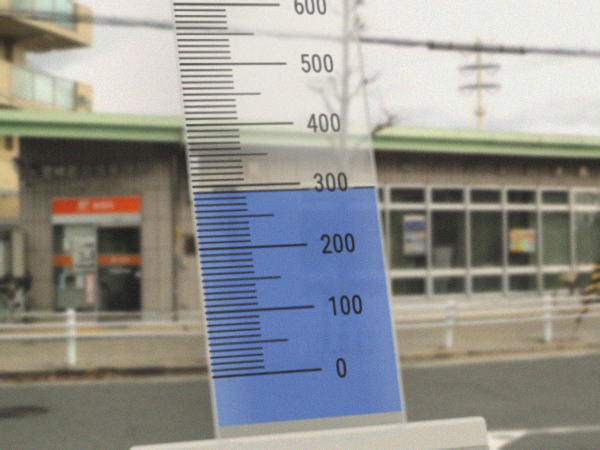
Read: 290mL
